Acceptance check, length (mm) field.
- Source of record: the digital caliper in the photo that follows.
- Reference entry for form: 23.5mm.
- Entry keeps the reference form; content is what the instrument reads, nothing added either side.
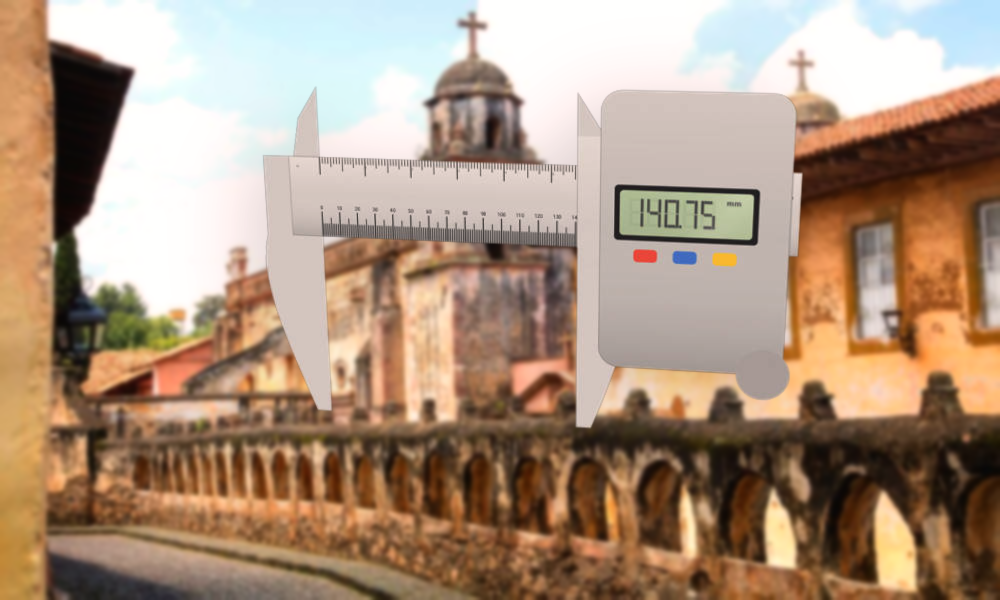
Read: 140.75mm
